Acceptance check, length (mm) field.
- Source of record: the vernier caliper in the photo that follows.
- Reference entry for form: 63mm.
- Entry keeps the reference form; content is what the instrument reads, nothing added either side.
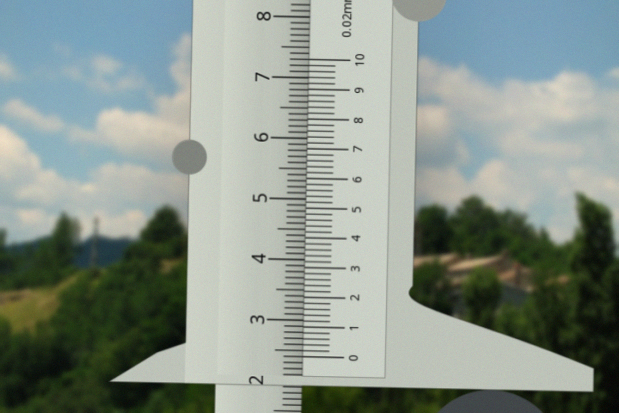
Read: 24.0mm
